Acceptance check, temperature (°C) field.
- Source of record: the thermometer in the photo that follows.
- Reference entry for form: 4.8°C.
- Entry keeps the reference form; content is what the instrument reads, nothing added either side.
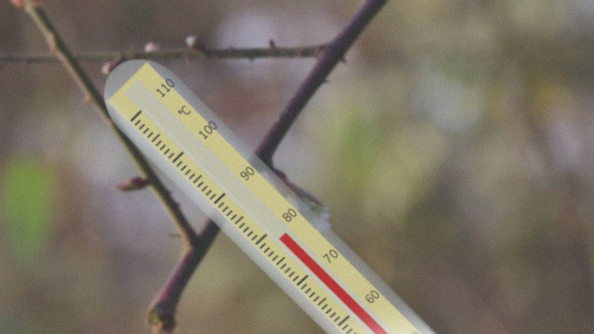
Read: 78°C
